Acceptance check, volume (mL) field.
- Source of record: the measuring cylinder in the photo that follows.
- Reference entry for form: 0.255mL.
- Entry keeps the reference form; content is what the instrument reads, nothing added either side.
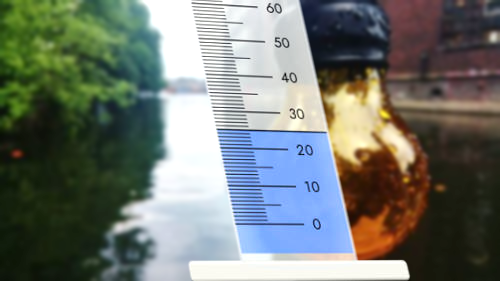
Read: 25mL
